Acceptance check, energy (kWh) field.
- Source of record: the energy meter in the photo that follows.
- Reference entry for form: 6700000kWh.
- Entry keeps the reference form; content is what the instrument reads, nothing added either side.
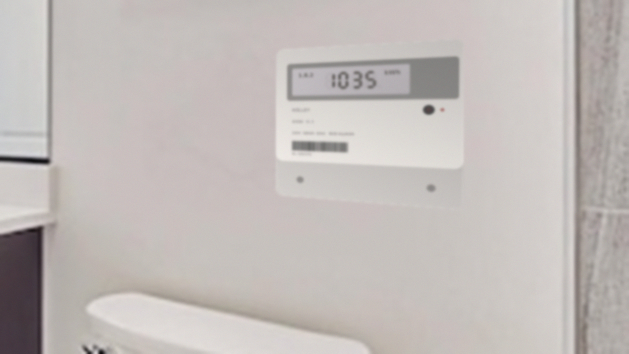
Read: 1035kWh
